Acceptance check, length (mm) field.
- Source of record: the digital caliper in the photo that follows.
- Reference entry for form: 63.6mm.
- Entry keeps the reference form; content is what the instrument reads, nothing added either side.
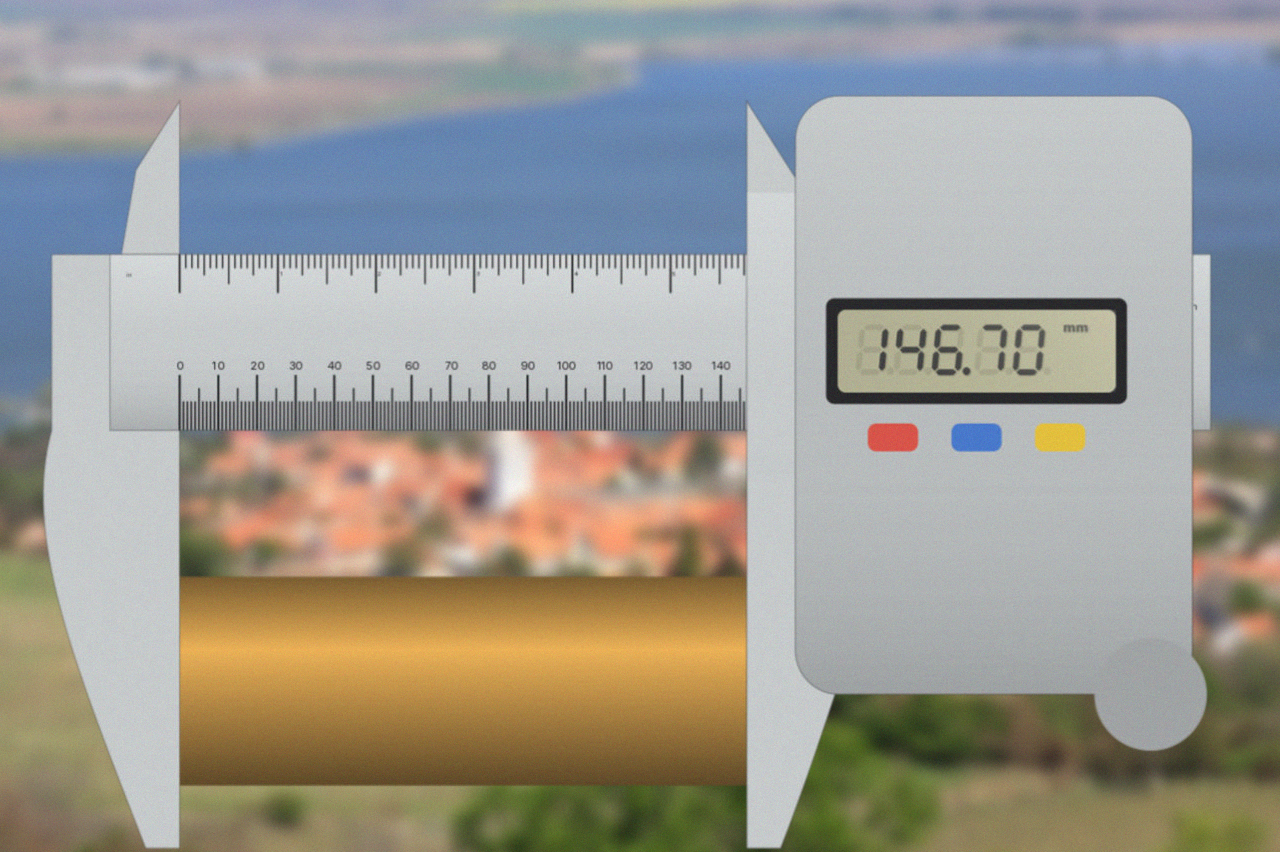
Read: 146.70mm
